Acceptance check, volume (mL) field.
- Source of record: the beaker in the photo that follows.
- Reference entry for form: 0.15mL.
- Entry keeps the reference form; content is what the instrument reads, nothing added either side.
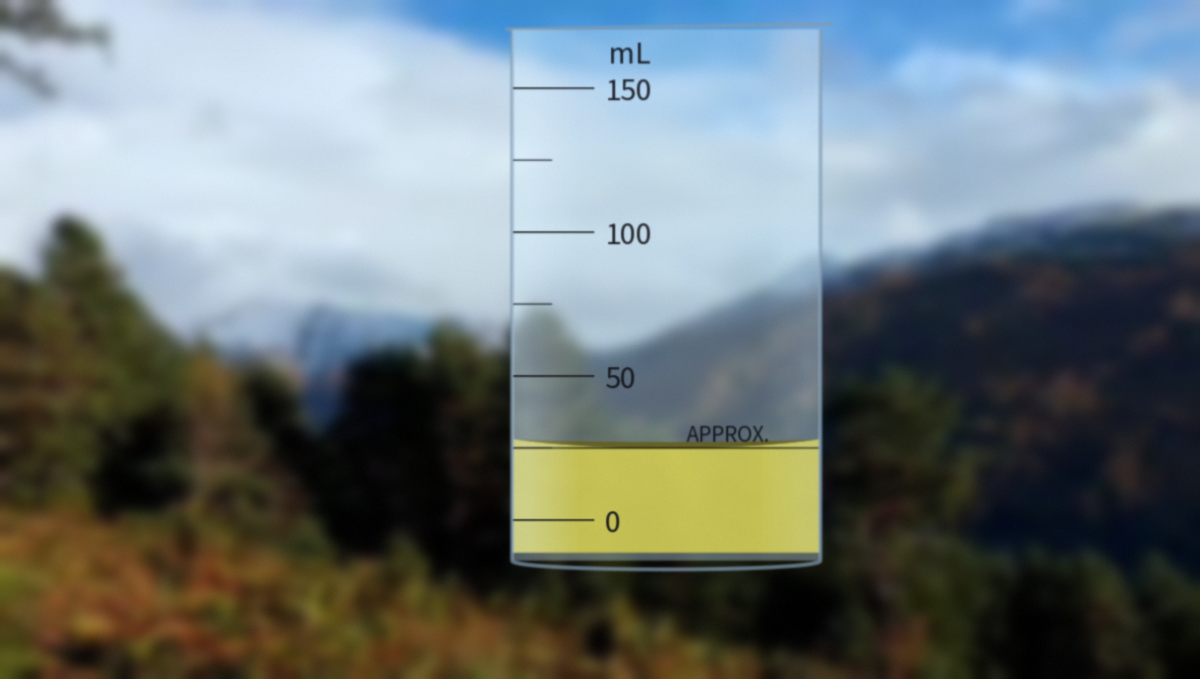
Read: 25mL
